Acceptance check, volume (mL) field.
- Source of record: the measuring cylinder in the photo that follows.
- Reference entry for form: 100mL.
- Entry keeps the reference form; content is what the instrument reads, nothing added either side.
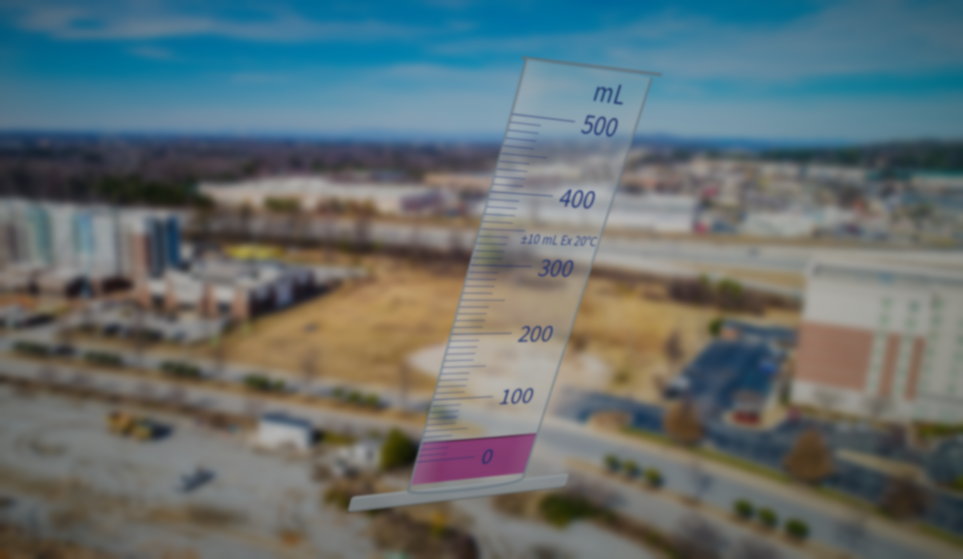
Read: 30mL
